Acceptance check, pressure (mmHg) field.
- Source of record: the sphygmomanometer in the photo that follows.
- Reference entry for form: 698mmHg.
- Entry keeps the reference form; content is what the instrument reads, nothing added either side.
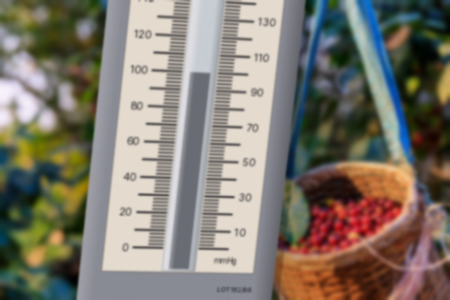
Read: 100mmHg
